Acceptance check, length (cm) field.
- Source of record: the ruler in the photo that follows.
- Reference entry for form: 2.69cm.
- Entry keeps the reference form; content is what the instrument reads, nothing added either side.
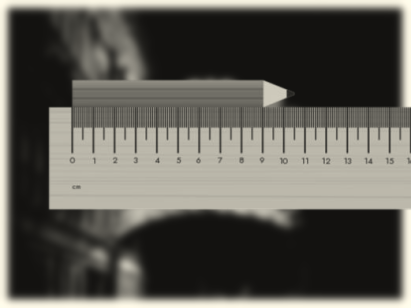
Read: 10.5cm
